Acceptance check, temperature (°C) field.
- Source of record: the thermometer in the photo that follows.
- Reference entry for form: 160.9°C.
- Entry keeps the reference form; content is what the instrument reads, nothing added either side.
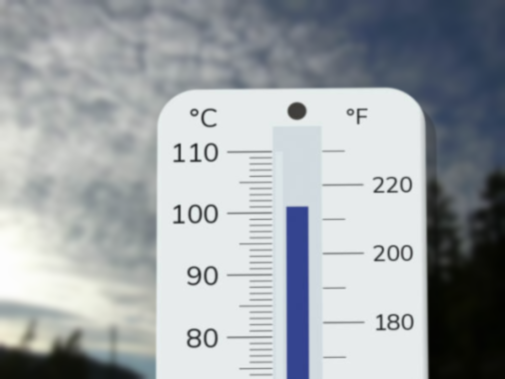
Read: 101°C
